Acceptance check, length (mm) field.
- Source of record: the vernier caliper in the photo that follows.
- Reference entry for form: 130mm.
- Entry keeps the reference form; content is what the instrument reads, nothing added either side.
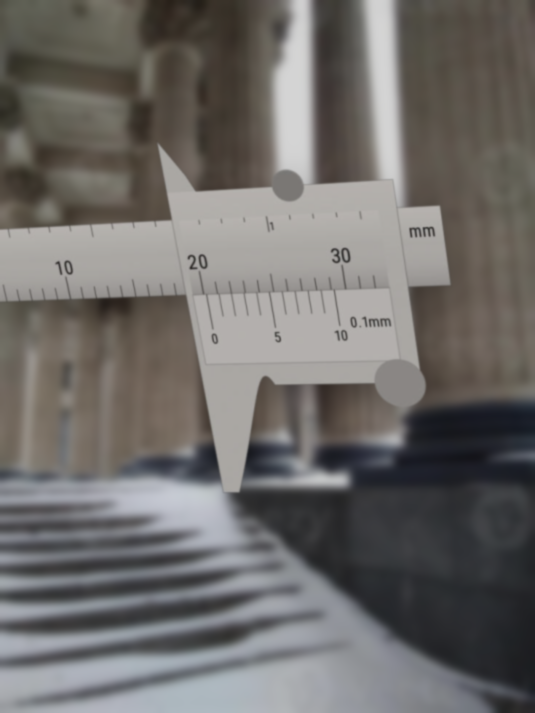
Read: 20.2mm
